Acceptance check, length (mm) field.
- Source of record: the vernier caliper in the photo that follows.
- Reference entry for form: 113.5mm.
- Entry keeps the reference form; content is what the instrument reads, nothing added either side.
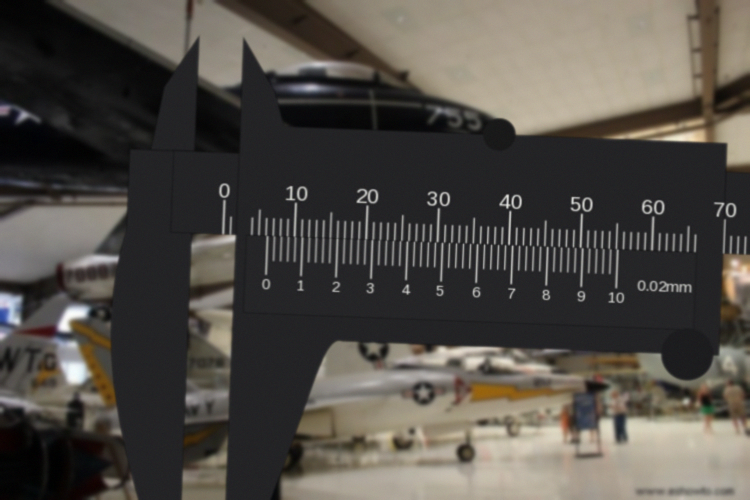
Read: 6.2mm
